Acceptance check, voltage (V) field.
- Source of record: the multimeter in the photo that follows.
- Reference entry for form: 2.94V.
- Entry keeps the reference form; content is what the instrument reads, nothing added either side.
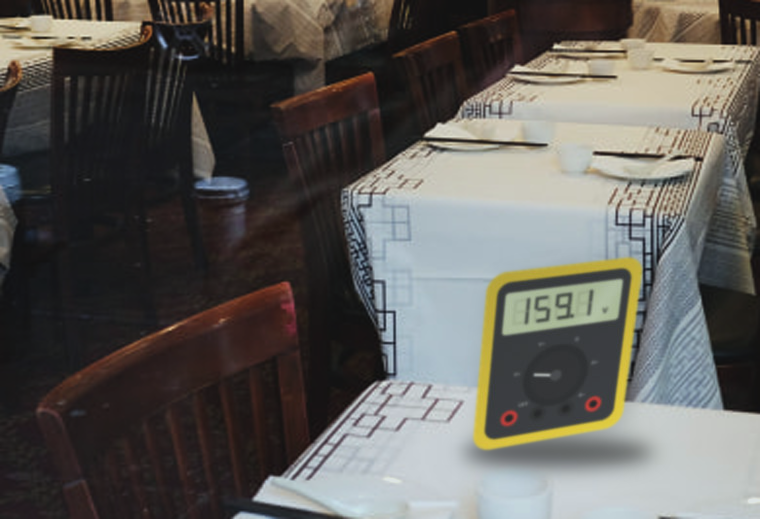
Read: 159.1V
